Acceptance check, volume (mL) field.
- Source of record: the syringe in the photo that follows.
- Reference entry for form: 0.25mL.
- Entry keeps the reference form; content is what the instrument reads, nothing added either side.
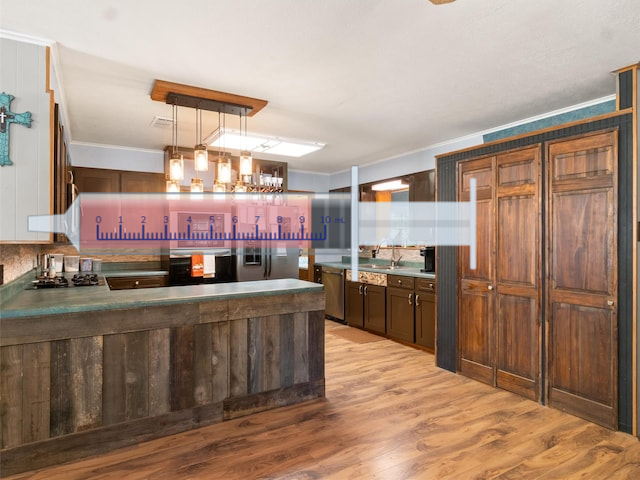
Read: 9.4mL
